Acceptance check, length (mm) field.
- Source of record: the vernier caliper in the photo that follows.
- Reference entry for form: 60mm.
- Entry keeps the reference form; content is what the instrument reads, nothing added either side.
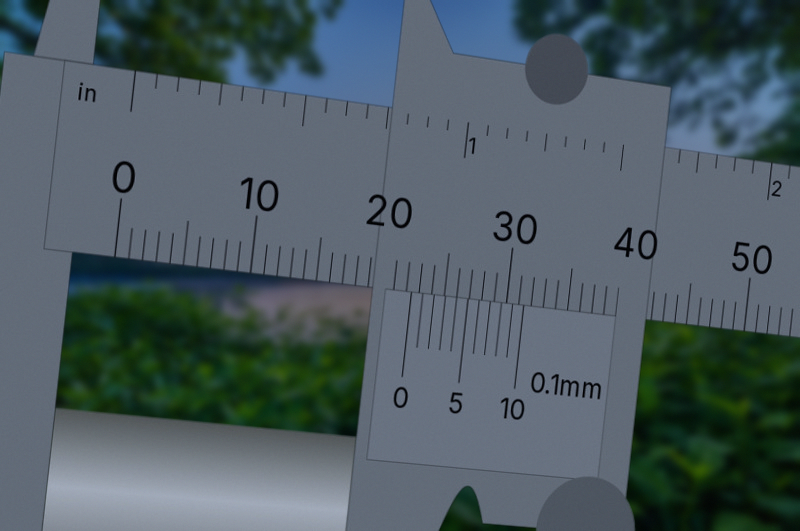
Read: 22.4mm
